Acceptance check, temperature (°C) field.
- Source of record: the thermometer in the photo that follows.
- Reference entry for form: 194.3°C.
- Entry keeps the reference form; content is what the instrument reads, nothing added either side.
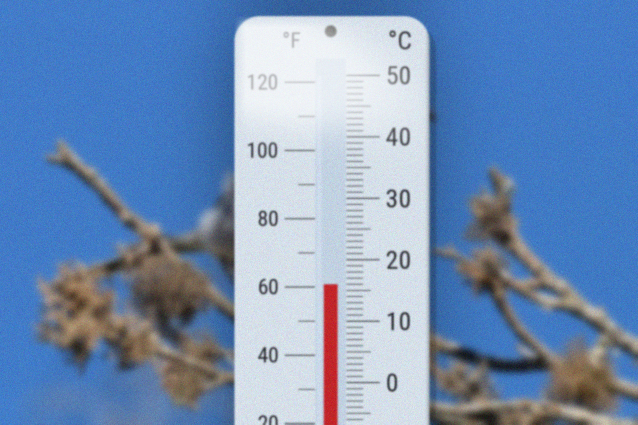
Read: 16°C
